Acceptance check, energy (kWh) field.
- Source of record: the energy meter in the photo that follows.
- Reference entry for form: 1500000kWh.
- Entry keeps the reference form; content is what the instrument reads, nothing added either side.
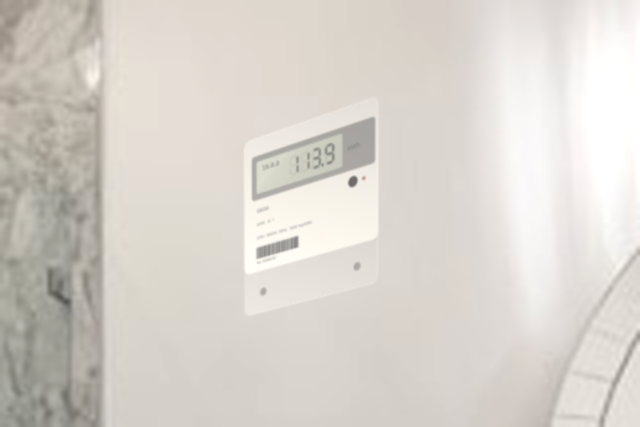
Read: 113.9kWh
